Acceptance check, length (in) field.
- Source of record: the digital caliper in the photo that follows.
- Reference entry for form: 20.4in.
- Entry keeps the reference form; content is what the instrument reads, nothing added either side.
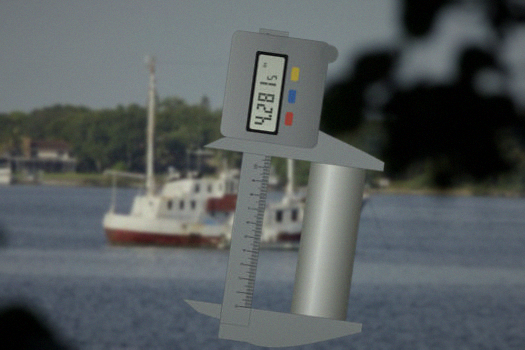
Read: 4.2815in
